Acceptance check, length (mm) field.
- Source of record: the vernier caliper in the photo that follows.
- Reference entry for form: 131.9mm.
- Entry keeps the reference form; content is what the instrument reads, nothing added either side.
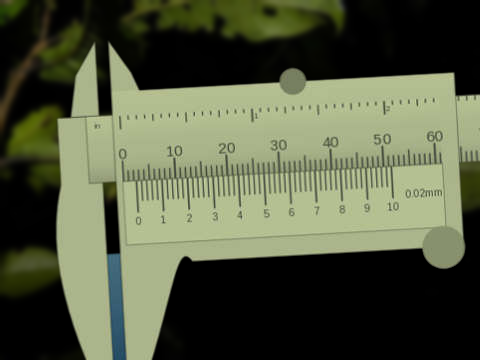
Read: 2.5mm
